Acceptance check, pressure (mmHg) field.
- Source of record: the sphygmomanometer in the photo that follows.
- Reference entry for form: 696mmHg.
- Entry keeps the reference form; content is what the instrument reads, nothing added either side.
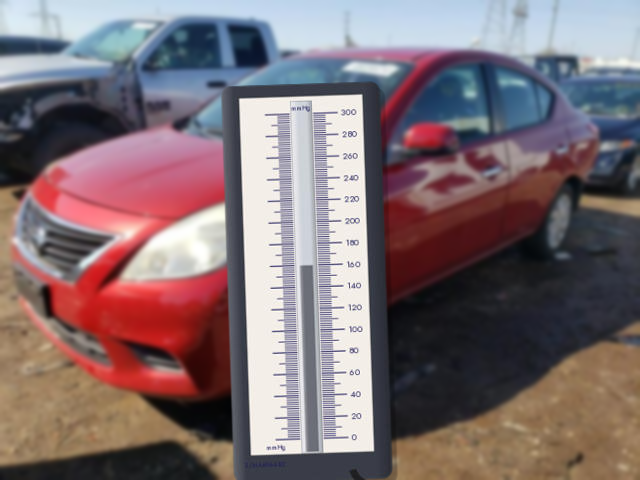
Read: 160mmHg
